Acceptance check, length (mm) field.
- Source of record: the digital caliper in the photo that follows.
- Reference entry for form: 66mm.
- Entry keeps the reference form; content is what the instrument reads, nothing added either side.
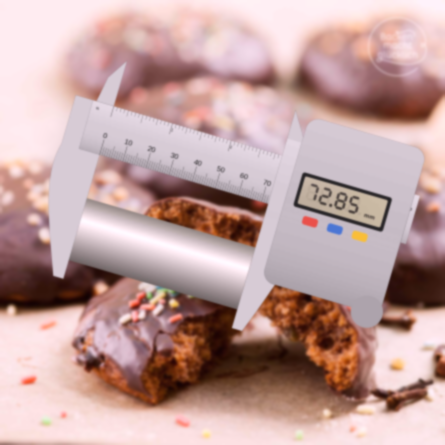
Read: 72.85mm
